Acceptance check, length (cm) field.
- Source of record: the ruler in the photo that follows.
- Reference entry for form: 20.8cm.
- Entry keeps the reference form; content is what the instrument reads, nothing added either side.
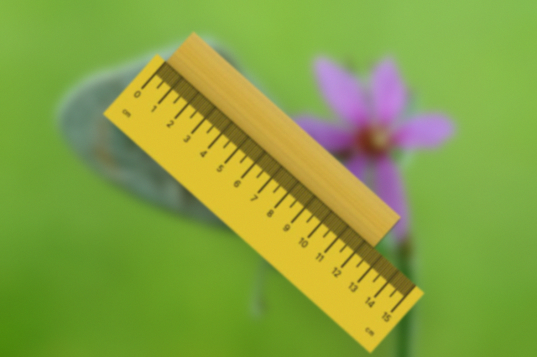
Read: 12.5cm
